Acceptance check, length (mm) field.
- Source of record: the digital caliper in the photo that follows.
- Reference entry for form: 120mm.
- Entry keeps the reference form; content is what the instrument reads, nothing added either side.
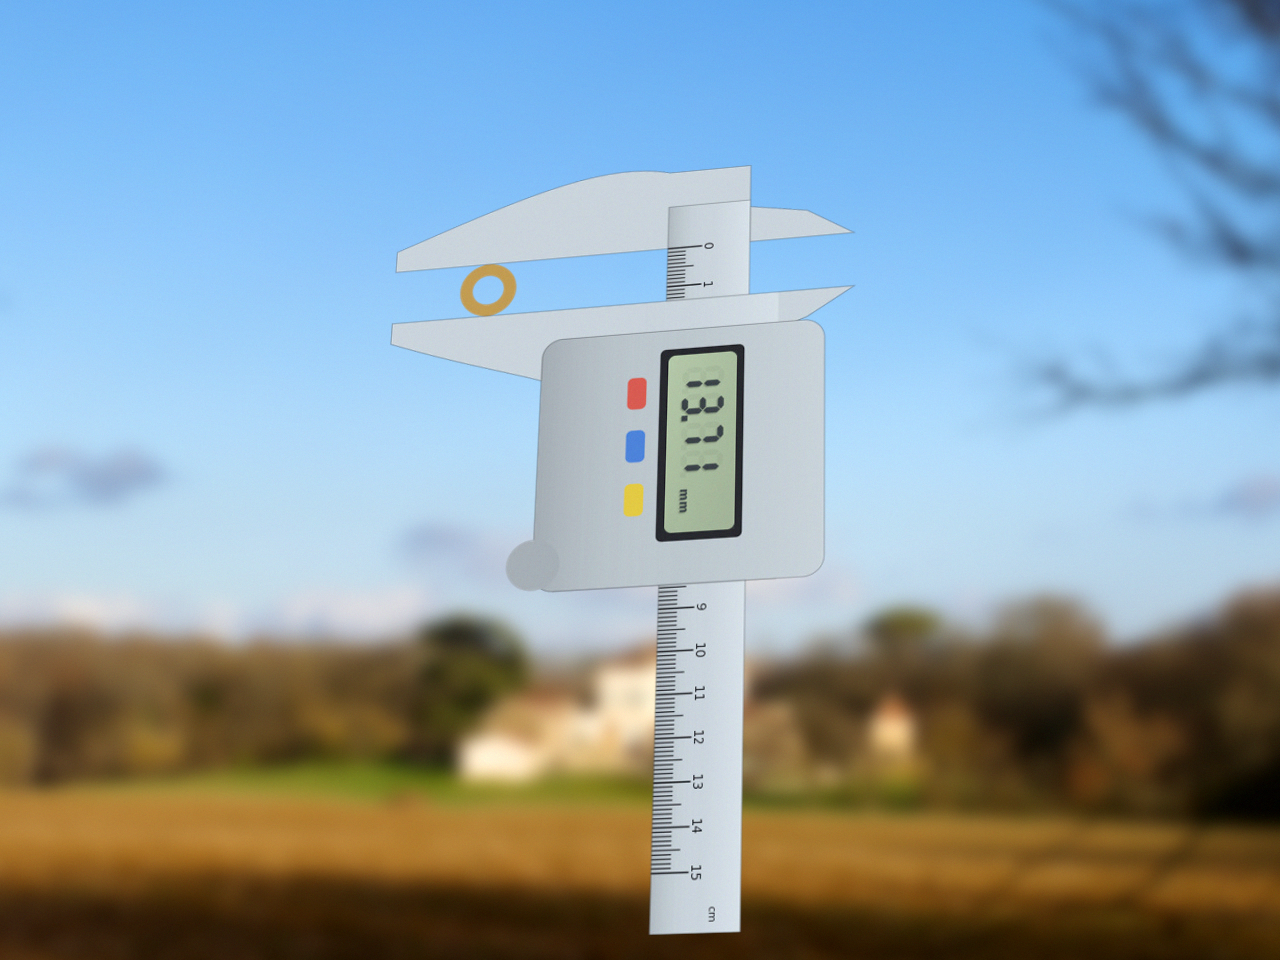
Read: 13.71mm
